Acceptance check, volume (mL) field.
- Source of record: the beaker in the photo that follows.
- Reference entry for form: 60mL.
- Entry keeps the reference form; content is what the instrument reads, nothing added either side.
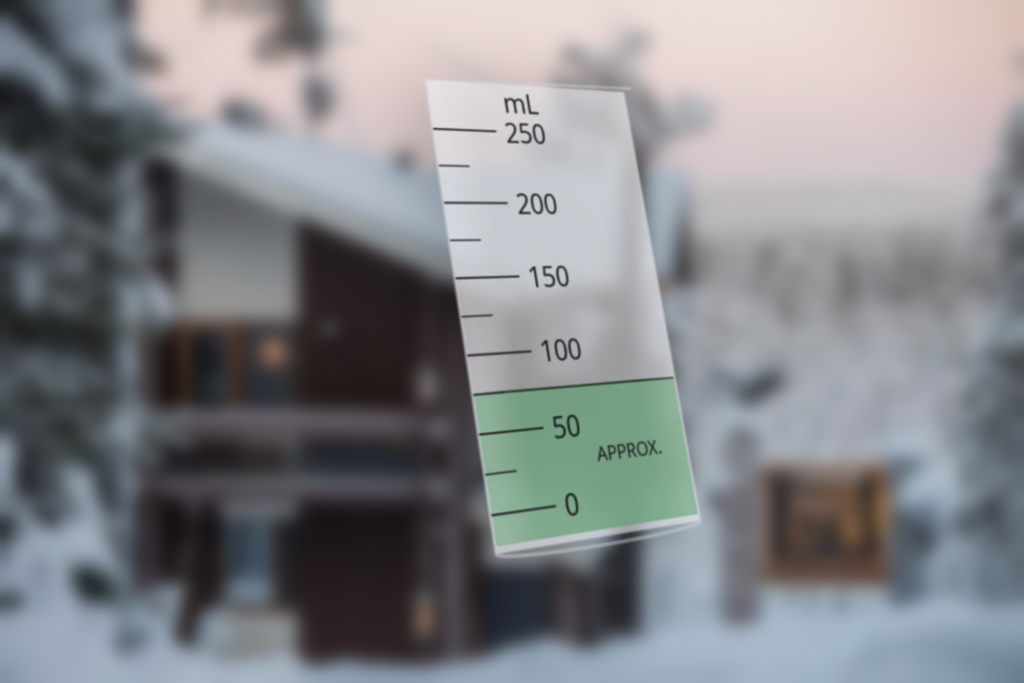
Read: 75mL
